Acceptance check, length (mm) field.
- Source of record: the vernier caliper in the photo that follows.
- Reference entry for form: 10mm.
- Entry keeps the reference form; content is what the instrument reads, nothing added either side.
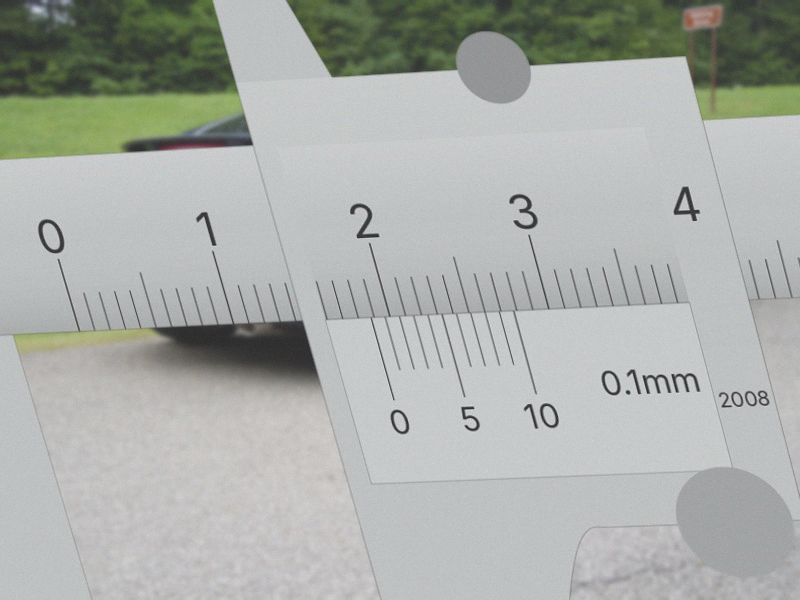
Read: 18.8mm
